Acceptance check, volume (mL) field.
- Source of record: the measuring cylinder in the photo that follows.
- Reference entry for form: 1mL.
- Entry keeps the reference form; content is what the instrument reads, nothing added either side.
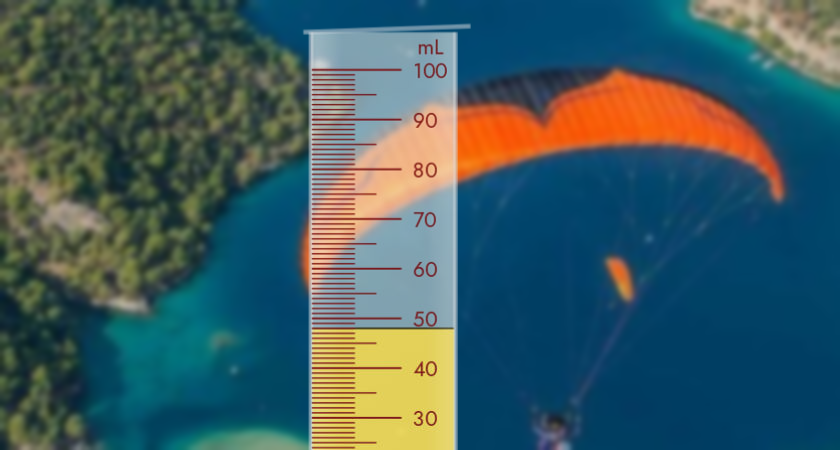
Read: 48mL
